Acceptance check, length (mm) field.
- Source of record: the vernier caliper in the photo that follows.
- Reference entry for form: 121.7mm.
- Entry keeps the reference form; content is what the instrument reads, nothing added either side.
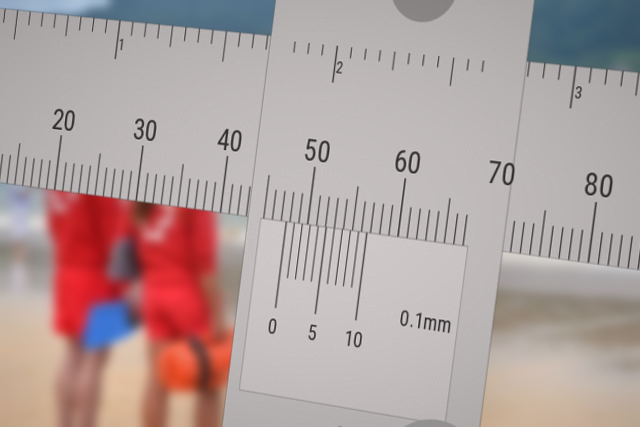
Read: 47.6mm
